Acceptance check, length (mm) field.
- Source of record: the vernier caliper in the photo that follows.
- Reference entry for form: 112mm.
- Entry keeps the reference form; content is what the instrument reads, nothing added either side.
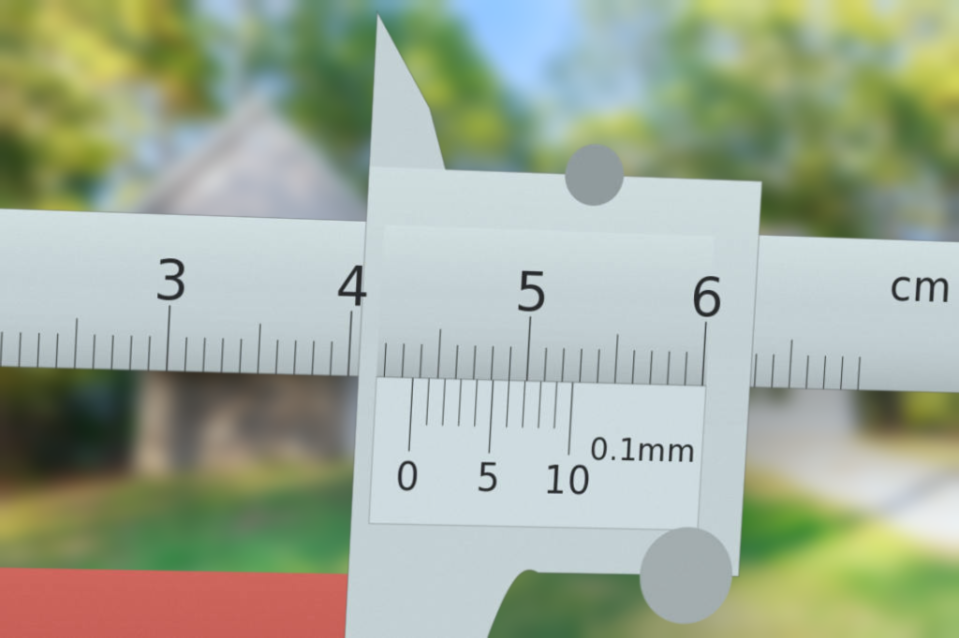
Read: 43.6mm
